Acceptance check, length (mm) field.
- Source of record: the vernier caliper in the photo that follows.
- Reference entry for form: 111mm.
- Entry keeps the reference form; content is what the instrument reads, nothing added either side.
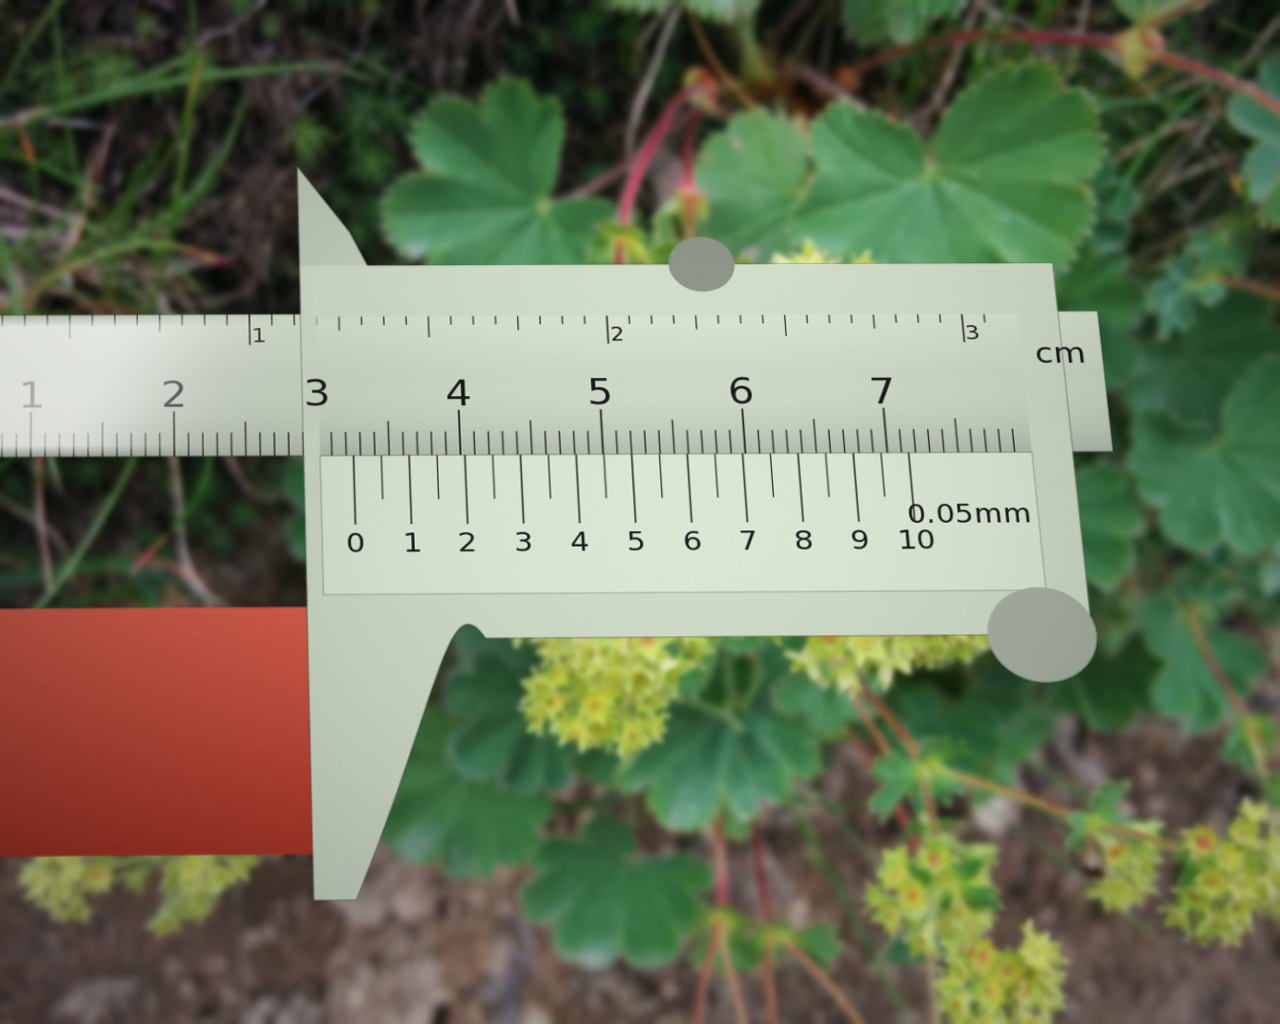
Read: 32.5mm
